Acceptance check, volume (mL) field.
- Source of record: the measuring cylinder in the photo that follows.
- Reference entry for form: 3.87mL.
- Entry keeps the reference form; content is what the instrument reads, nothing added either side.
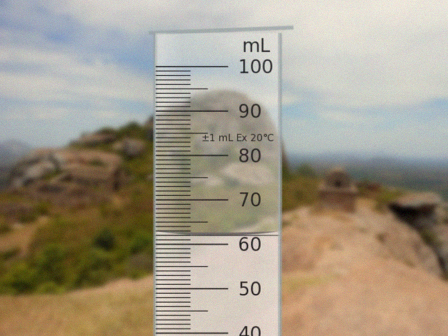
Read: 62mL
